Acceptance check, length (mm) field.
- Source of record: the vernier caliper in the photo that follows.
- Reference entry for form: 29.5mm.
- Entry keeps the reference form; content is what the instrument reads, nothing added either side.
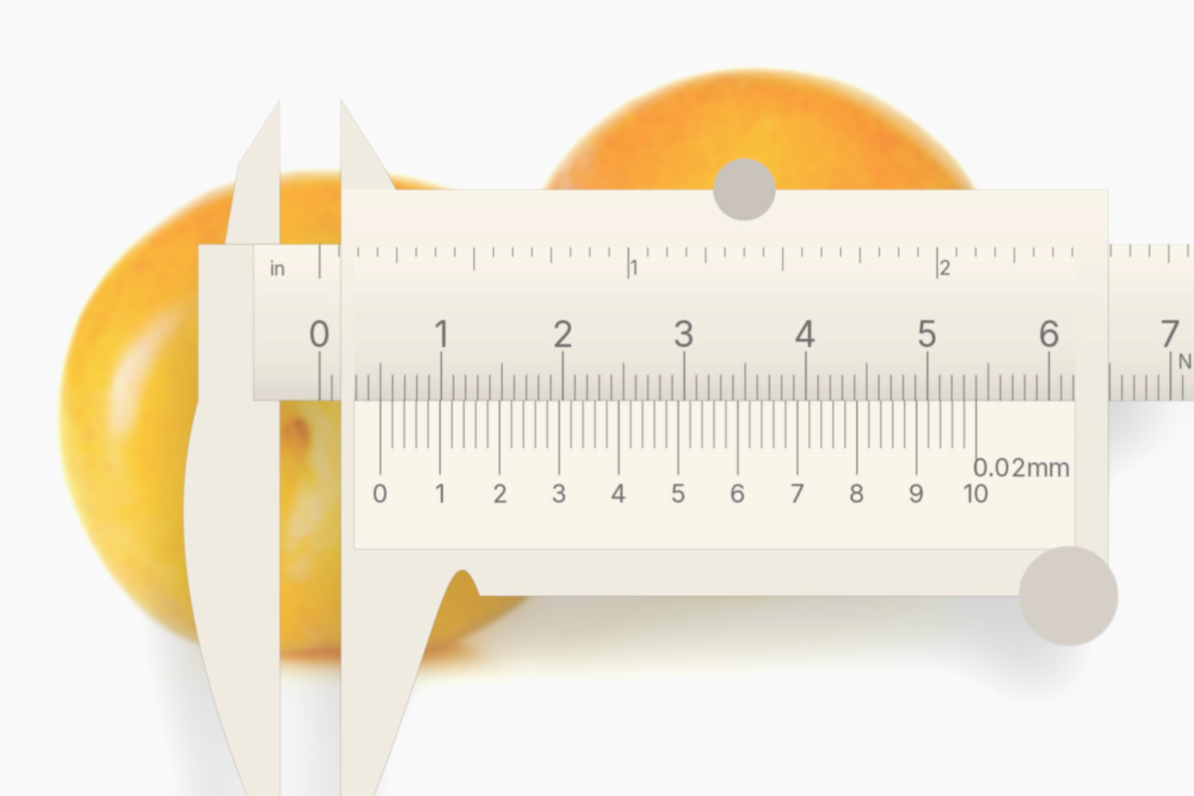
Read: 5.0mm
